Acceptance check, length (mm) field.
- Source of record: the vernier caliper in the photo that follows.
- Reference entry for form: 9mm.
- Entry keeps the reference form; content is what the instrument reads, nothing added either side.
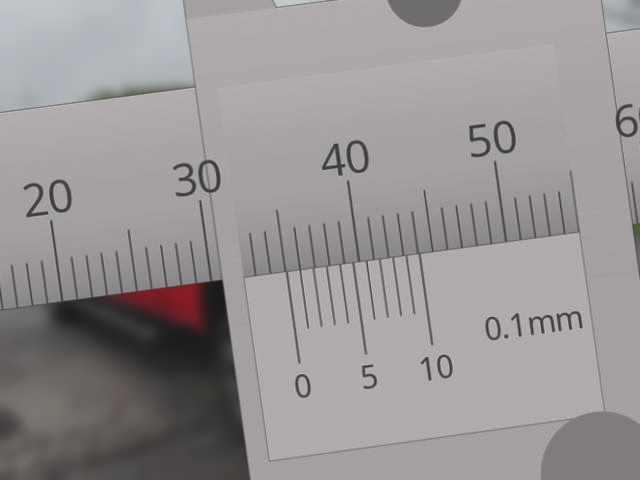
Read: 35.1mm
